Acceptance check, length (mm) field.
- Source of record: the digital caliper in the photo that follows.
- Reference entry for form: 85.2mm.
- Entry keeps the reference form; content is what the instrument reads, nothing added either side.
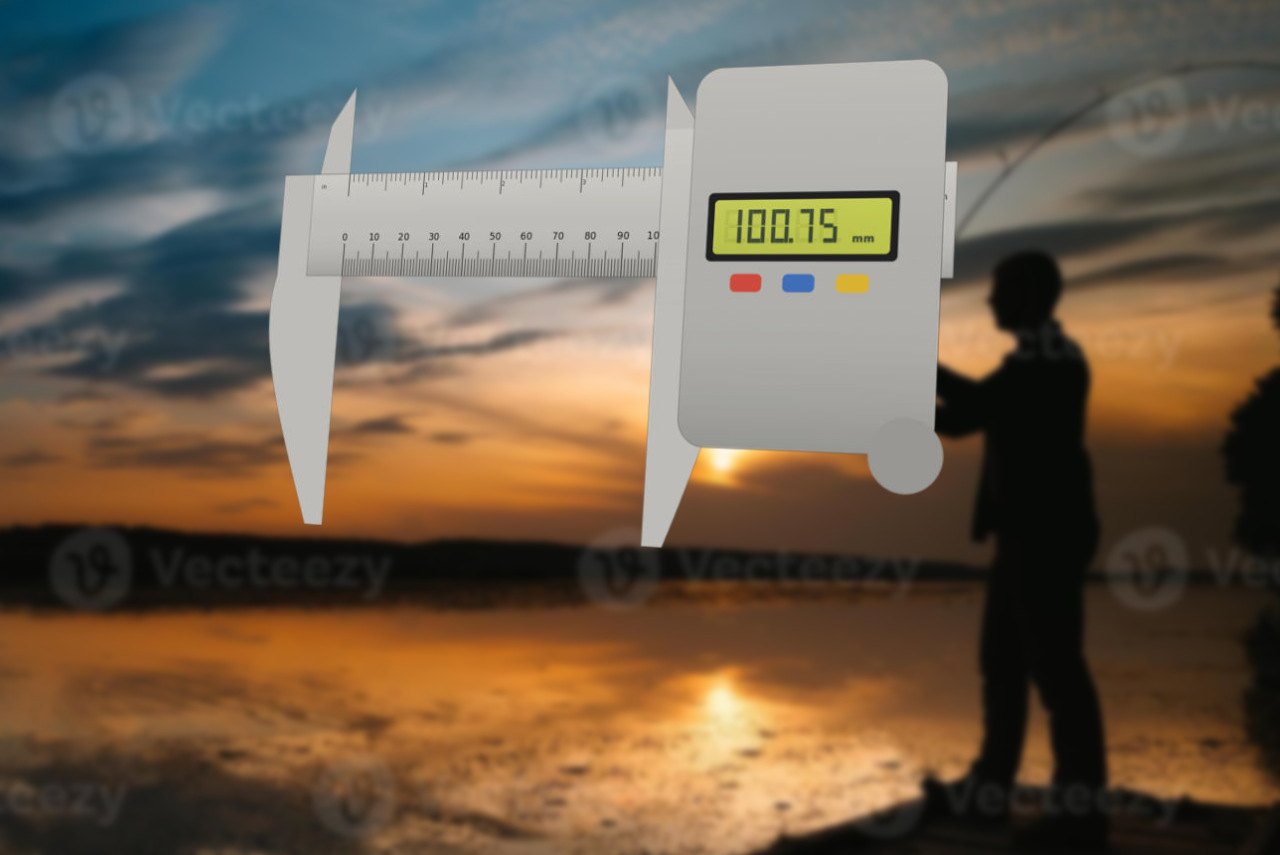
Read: 100.75mm
